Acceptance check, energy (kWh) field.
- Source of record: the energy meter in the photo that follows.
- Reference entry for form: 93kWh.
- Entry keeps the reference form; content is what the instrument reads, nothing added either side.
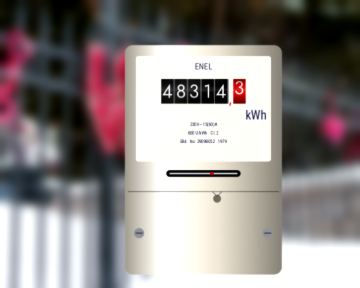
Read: 48314.3kWh
